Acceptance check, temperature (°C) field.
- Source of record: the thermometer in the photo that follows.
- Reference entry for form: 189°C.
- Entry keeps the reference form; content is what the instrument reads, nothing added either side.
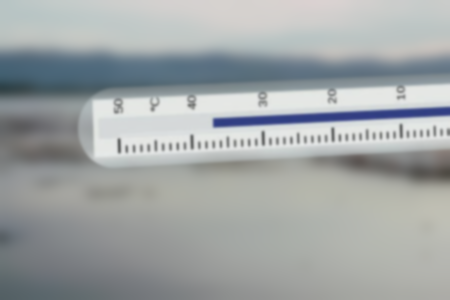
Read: 37°C
